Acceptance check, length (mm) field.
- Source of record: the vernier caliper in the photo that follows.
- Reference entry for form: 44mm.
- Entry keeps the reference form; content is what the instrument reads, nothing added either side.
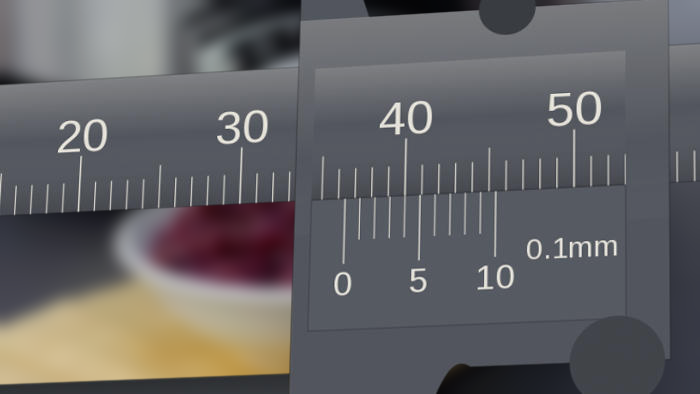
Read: 36.4mm
